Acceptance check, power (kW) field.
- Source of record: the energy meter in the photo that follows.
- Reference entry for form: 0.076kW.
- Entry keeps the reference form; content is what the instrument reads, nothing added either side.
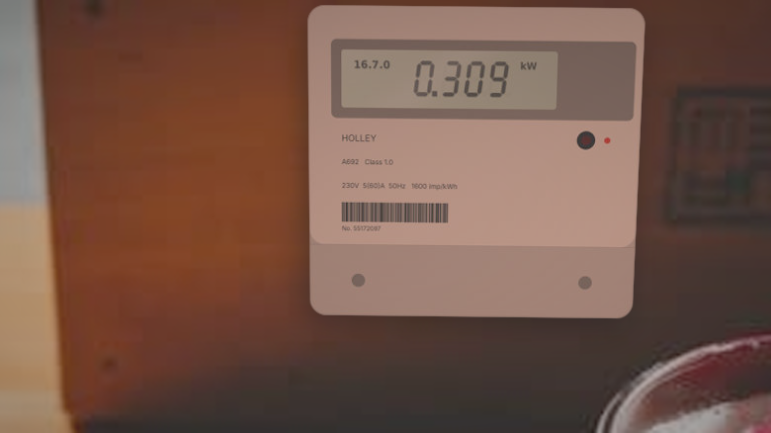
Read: 0.309kW
